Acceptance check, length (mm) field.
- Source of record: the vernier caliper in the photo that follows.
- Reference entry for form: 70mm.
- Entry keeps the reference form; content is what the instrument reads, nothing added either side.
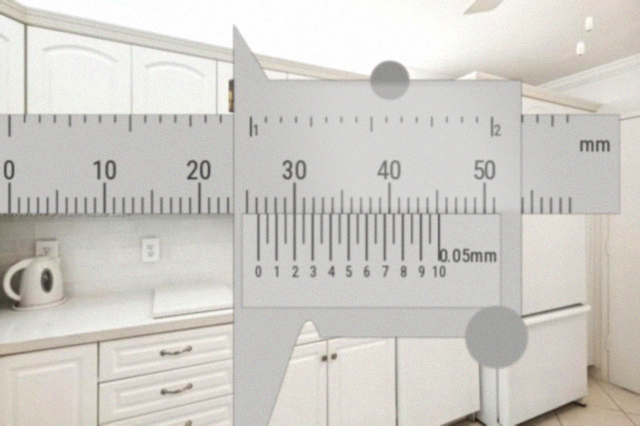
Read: 26.2mm
